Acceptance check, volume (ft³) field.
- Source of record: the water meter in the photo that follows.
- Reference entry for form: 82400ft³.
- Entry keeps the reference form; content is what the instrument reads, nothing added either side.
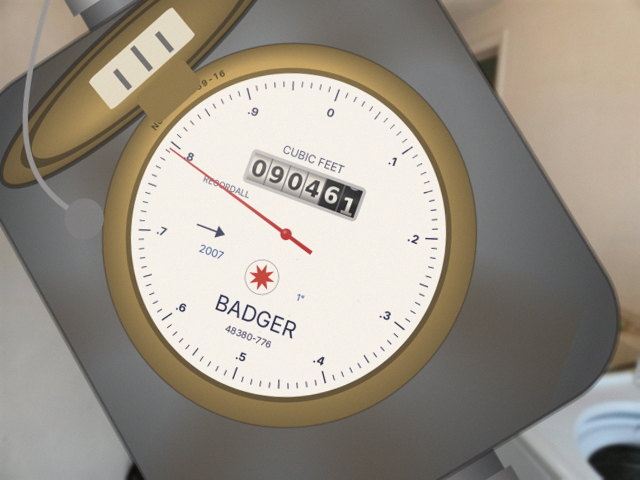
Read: 90460.79ft³
